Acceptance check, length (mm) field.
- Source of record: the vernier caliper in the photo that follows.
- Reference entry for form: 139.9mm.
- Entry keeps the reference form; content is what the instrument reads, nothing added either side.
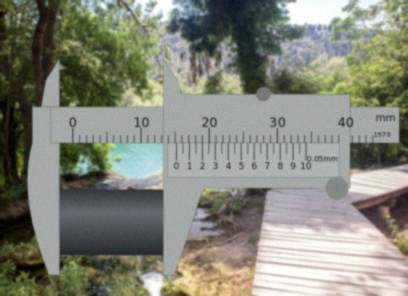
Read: 15.2mm
